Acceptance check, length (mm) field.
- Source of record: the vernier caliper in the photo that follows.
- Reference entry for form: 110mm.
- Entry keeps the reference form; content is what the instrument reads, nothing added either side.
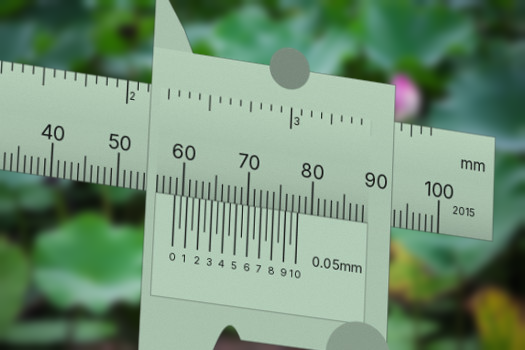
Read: 58.8mm
